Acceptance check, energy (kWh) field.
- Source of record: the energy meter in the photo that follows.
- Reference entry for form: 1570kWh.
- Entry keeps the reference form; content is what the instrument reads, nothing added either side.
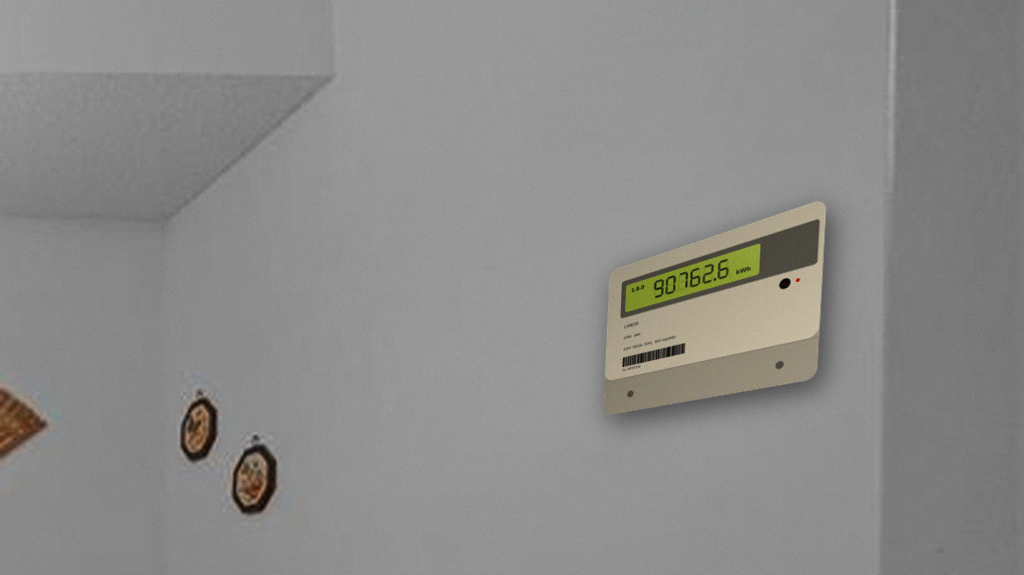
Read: 90762.6kWh
